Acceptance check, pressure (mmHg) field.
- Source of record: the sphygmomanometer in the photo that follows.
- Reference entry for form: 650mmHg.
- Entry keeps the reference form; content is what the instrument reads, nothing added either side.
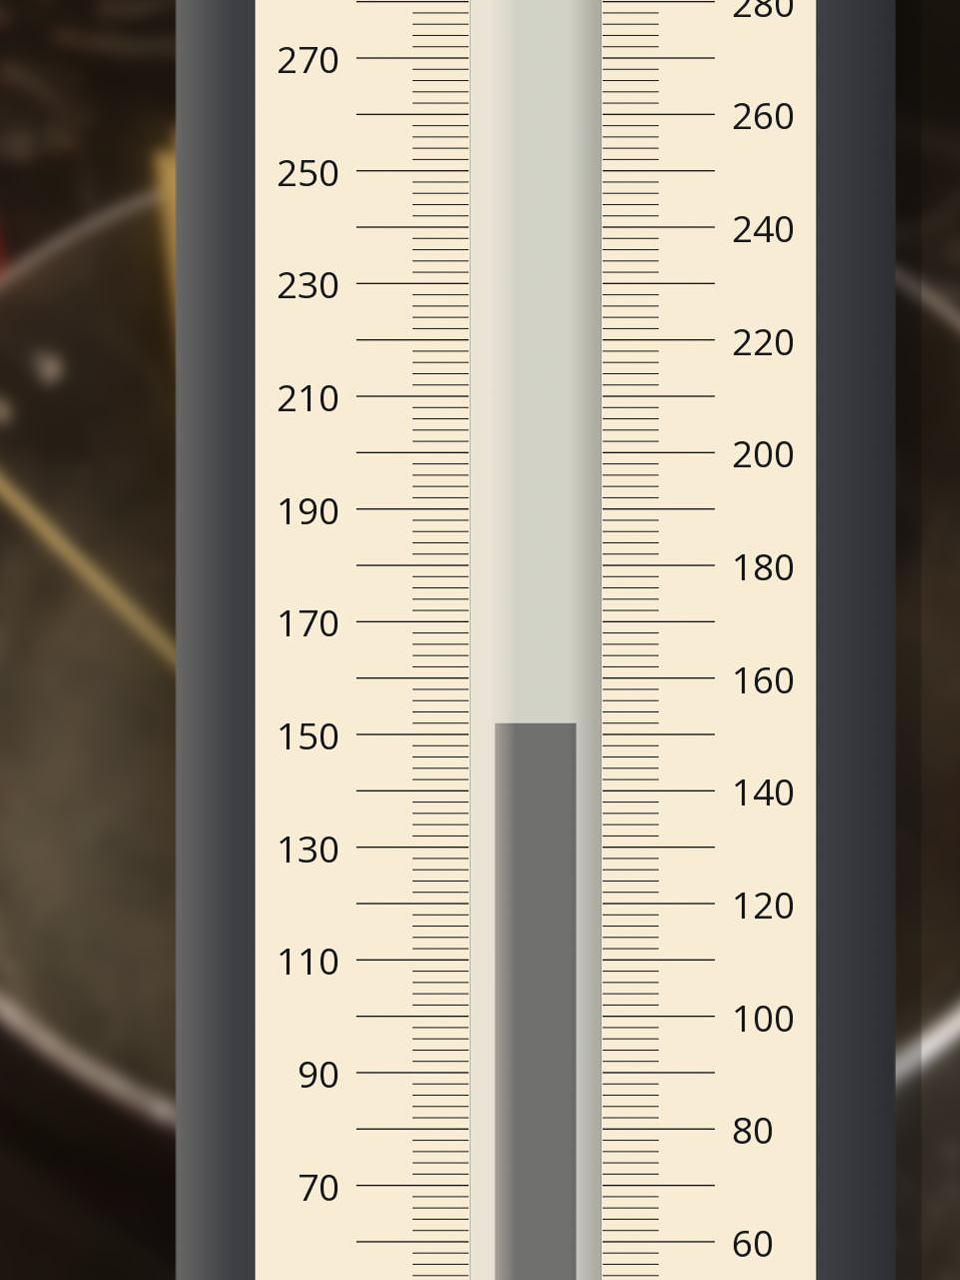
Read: 152mmHg
